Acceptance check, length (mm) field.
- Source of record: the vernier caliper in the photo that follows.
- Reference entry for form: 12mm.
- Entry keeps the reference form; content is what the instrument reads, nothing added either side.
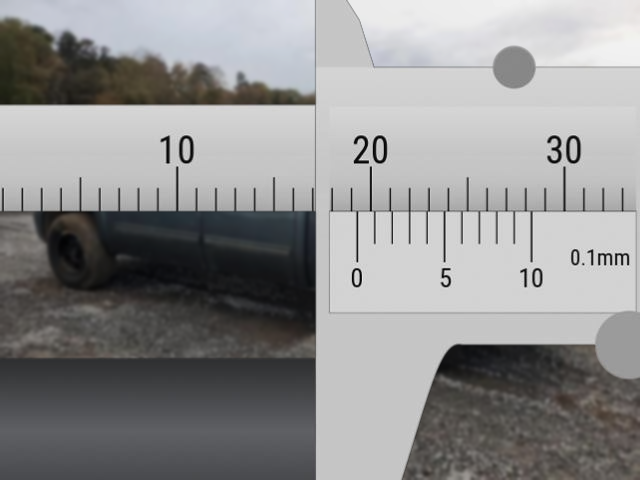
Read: 19.3mm
